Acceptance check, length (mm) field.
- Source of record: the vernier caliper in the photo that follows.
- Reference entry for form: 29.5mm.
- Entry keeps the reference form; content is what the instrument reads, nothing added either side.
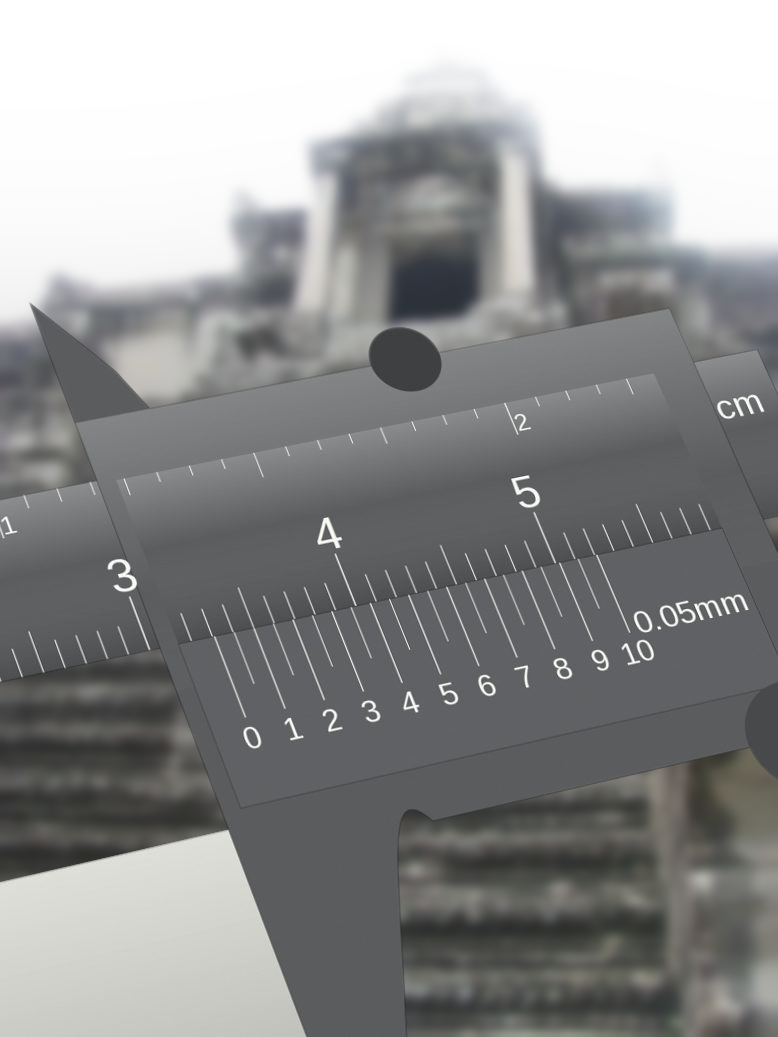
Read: 33.1mm
